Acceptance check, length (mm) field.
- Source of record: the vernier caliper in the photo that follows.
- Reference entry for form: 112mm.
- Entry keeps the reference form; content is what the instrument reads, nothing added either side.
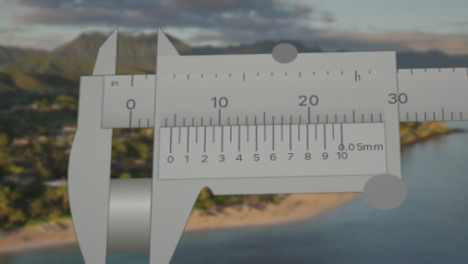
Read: 4.6mm
